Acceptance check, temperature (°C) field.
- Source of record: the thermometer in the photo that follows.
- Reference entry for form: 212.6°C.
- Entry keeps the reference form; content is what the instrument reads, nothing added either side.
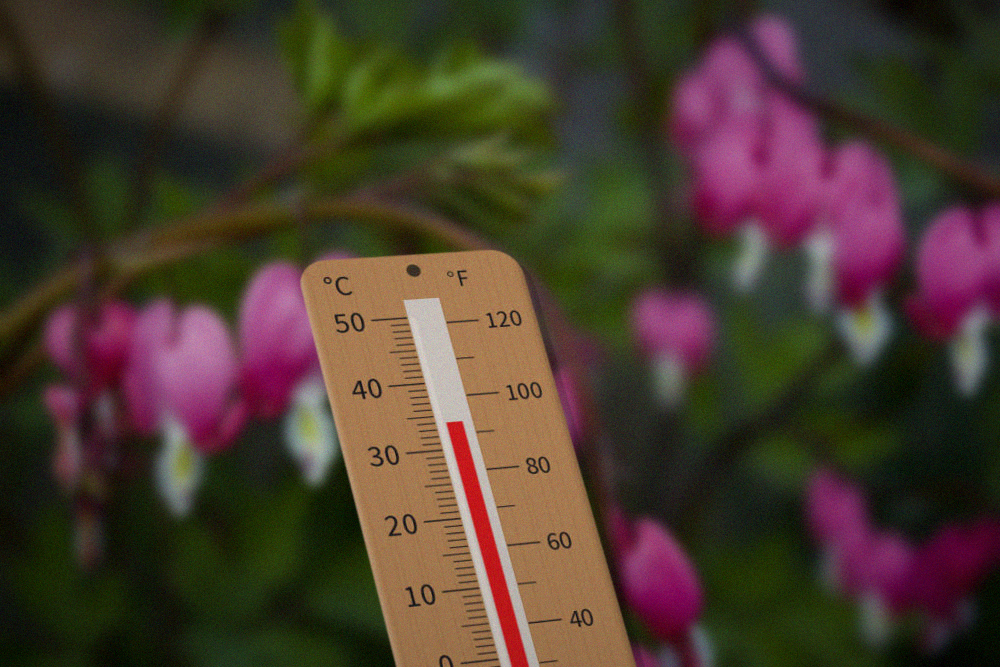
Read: 34°C
